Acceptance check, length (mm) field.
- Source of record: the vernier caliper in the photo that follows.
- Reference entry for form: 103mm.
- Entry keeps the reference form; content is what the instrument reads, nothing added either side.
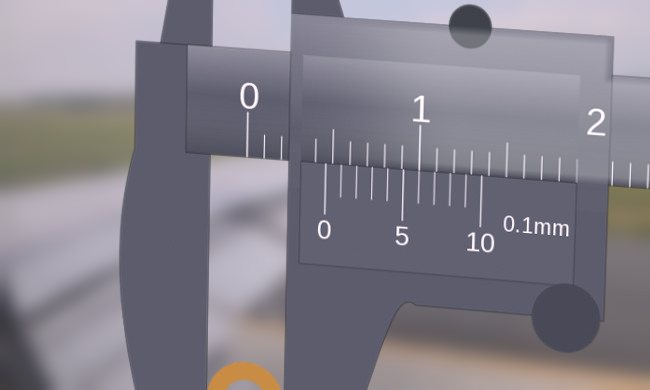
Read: 4.6mm
